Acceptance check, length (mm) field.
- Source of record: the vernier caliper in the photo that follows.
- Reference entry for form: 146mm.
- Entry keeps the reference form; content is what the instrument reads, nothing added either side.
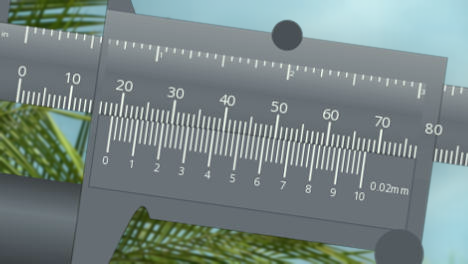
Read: 18.5mm
